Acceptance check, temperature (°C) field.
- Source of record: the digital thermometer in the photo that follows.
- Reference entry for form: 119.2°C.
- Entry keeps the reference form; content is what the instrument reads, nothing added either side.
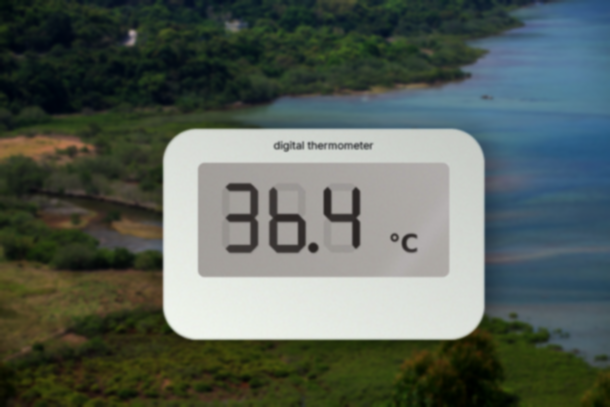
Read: 36.4°C
